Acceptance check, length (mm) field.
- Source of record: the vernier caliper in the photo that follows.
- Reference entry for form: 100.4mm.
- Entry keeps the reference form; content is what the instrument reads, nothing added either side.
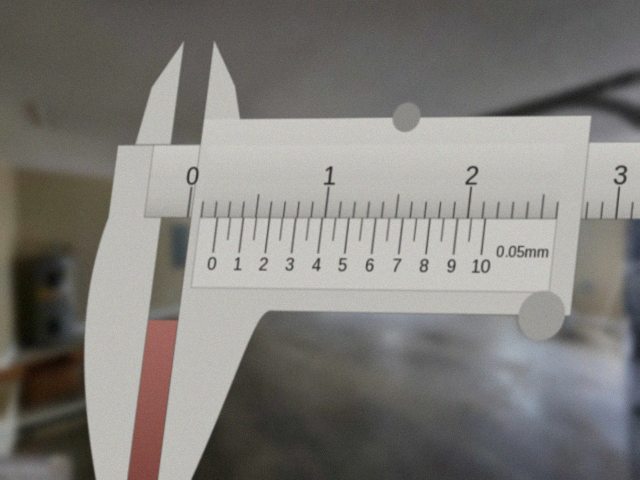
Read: 2.2mm
